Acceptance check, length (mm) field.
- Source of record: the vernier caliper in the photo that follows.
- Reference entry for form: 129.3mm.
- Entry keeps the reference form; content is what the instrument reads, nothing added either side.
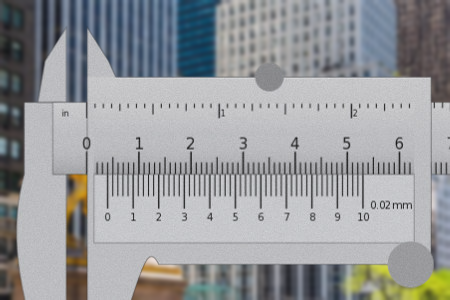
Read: 4.0mm
